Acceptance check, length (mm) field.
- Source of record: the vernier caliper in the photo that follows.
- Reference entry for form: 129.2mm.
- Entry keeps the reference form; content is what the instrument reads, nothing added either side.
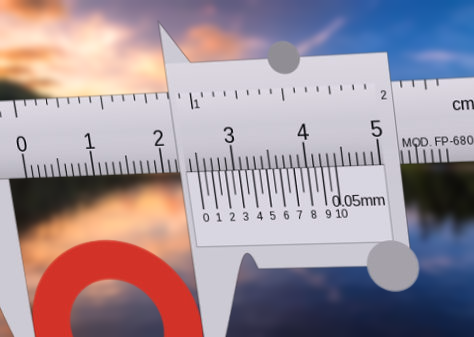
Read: 25.0mm
